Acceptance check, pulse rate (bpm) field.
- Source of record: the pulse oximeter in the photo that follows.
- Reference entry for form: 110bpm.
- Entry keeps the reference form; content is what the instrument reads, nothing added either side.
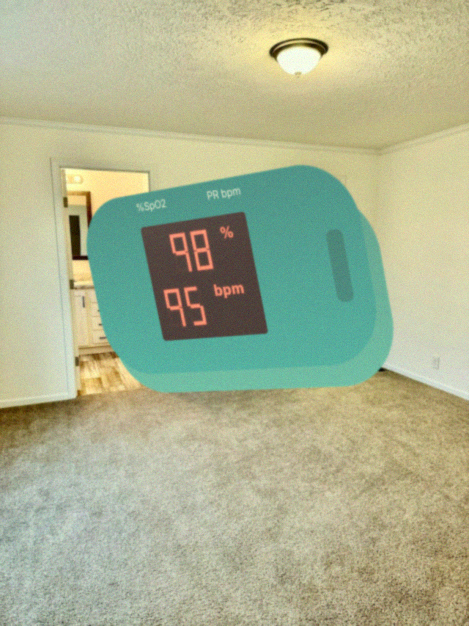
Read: 95bpm
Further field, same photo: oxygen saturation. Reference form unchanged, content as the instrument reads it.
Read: 98%
